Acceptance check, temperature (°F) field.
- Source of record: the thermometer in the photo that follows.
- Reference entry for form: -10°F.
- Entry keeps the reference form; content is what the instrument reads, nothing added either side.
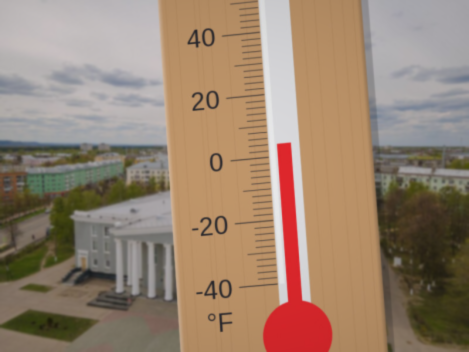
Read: 4°F
